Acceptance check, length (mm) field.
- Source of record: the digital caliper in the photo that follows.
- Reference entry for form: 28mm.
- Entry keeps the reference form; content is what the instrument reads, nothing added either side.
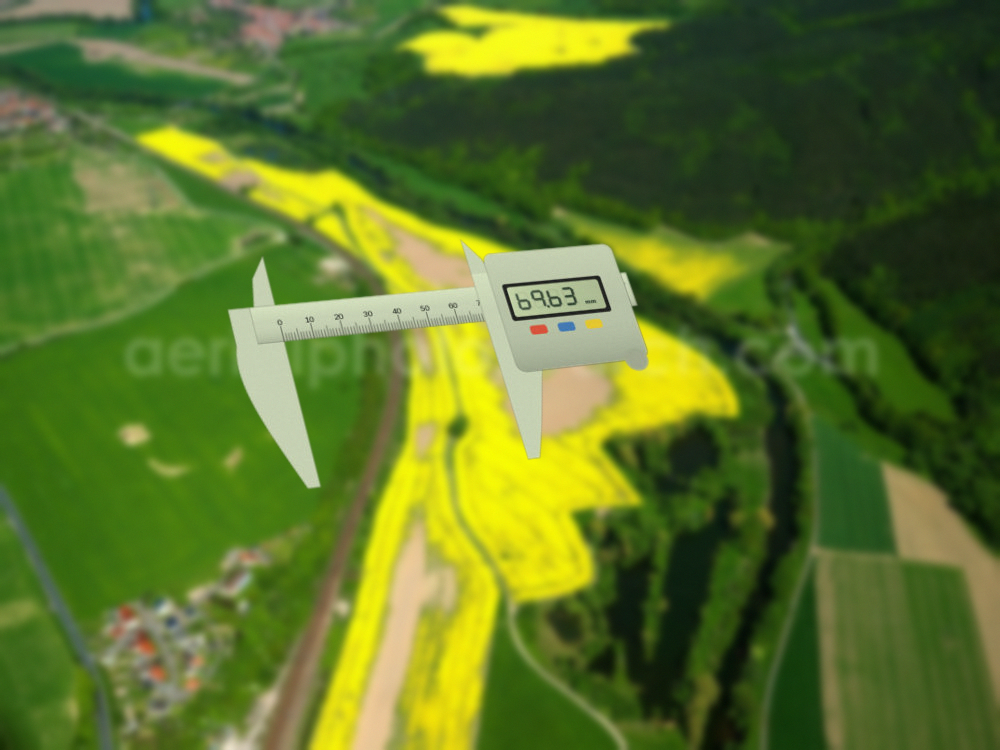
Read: 69.63mm
